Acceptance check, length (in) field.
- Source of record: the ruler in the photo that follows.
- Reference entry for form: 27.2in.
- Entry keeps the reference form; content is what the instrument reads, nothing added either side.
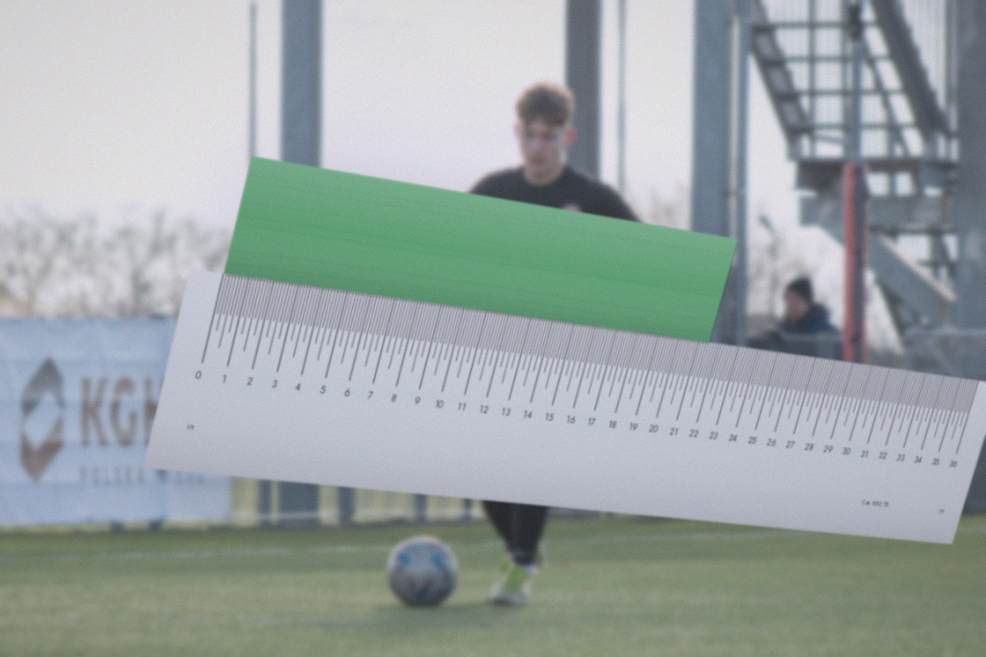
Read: 21.5in
